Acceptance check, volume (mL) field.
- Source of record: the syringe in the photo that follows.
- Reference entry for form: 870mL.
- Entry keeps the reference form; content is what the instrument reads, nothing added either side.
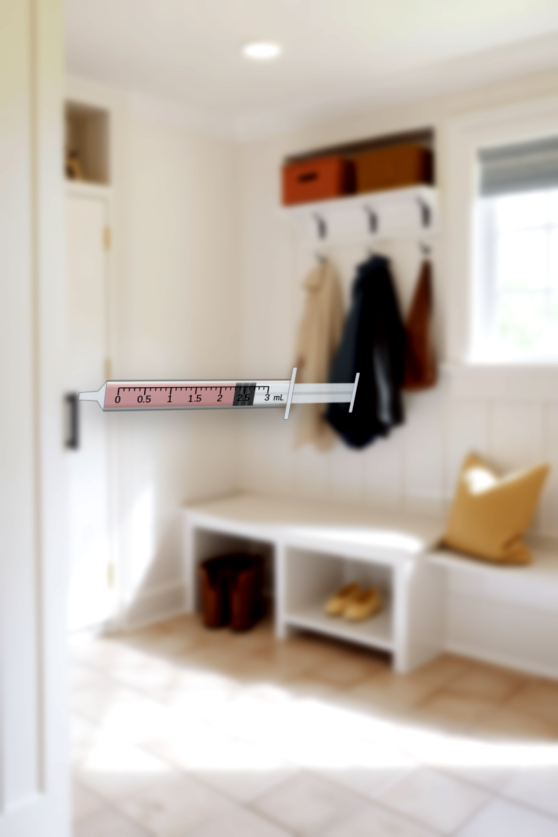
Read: 2.3mL
